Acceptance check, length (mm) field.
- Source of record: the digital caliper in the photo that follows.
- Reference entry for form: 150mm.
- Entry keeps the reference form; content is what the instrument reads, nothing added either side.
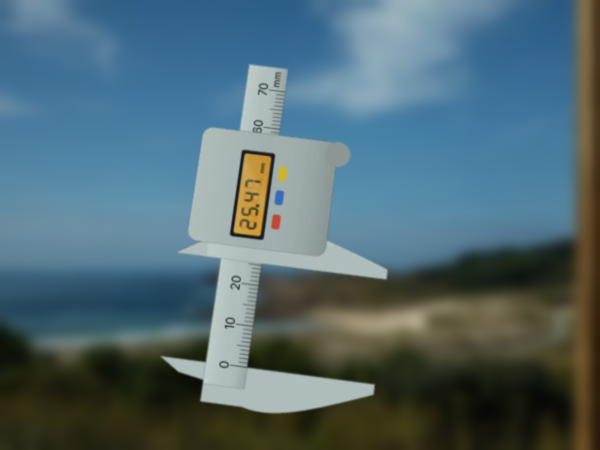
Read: 25.47mm
